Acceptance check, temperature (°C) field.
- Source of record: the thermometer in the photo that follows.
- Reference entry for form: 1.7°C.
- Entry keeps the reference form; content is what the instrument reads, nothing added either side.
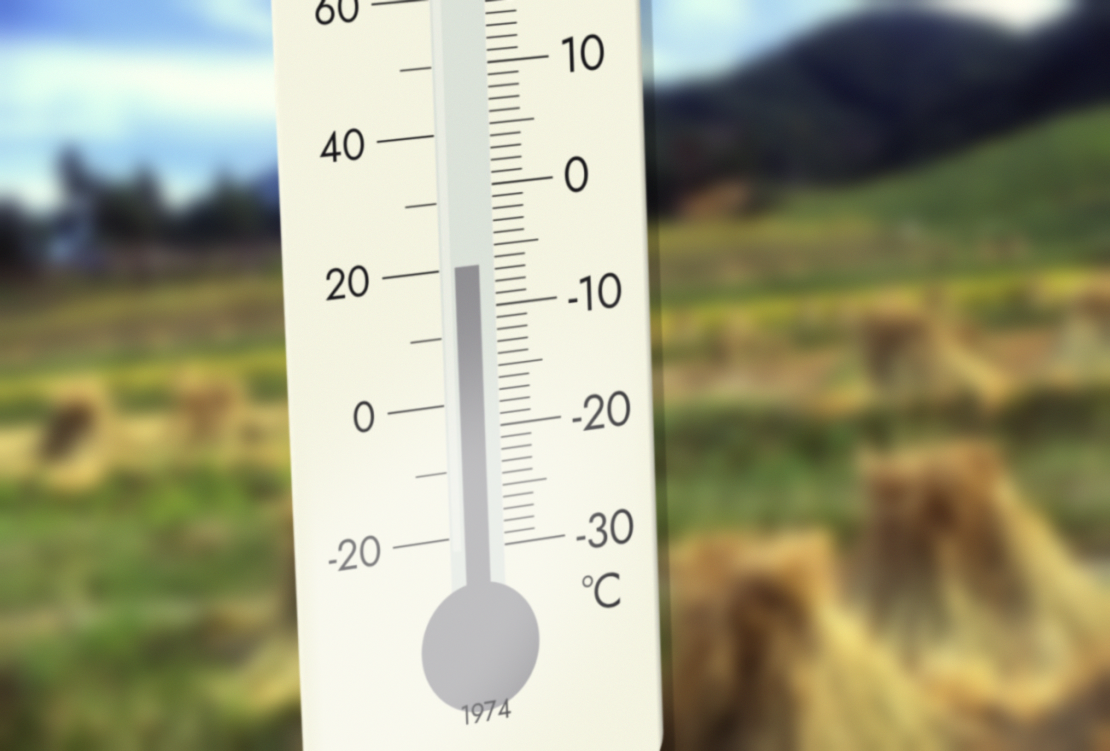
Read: -6.5°C
